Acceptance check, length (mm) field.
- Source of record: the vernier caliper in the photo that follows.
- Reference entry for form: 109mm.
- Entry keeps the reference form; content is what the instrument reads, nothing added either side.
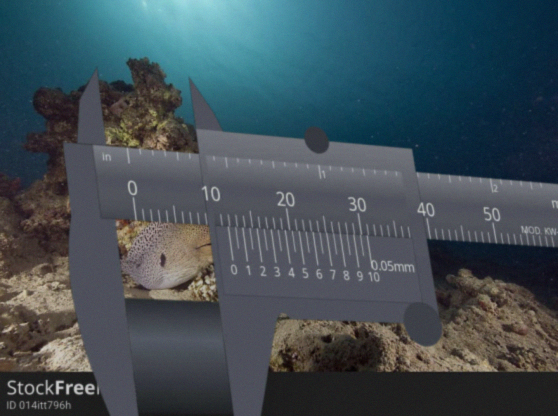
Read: 11.8mm
